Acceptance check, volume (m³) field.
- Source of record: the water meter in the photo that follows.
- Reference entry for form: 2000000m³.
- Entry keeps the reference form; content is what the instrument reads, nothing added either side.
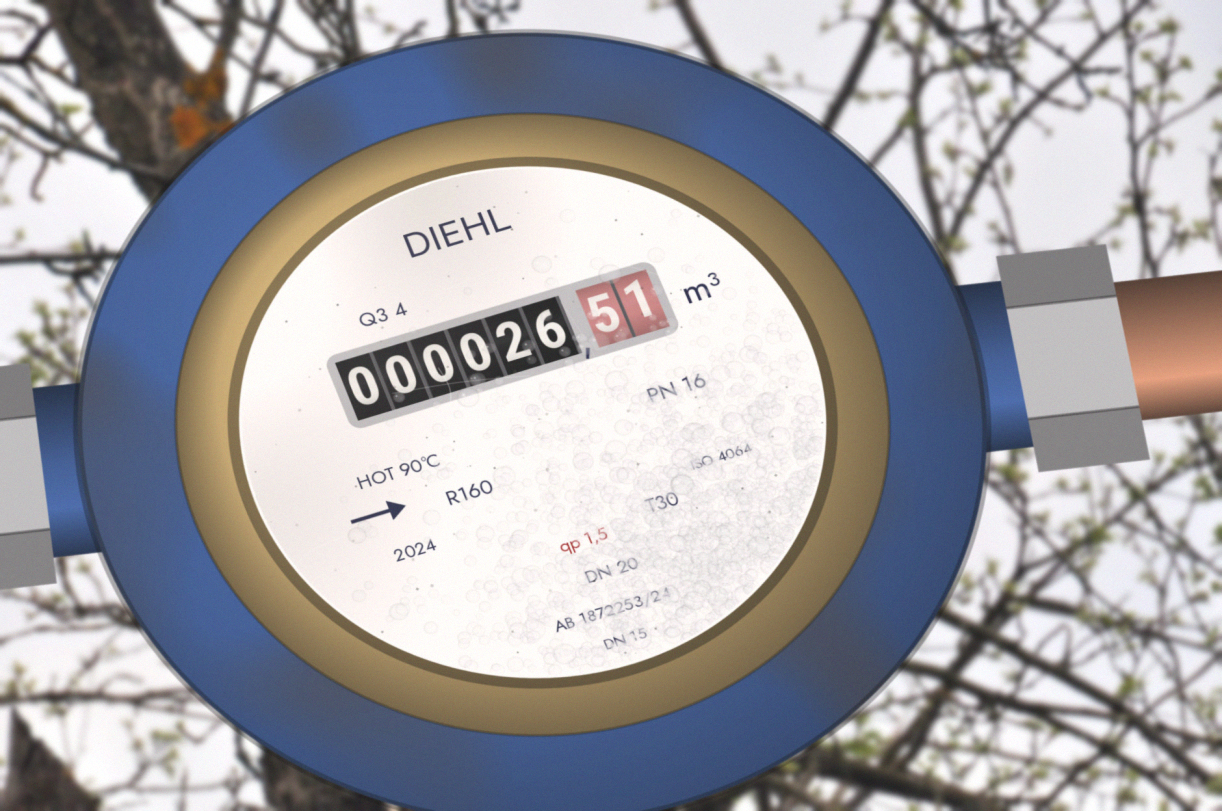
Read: 26.51m³
